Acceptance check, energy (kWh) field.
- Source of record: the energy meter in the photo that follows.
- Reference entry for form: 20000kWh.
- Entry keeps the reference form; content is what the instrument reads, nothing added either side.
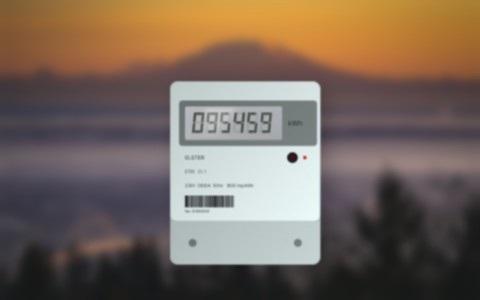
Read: 95459kWh
